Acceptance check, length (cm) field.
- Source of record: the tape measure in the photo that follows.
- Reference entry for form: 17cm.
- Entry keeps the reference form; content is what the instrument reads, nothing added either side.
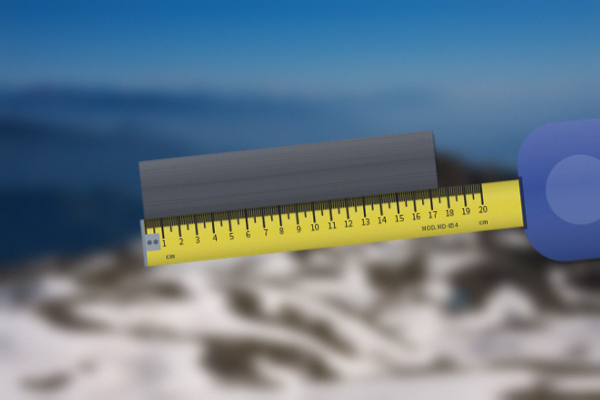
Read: 17.5cm
